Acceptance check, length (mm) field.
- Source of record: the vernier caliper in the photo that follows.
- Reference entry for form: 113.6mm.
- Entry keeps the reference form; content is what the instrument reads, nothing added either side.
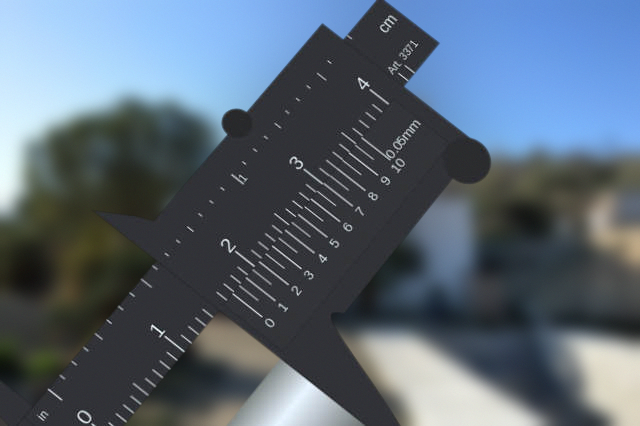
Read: 16.8mm
